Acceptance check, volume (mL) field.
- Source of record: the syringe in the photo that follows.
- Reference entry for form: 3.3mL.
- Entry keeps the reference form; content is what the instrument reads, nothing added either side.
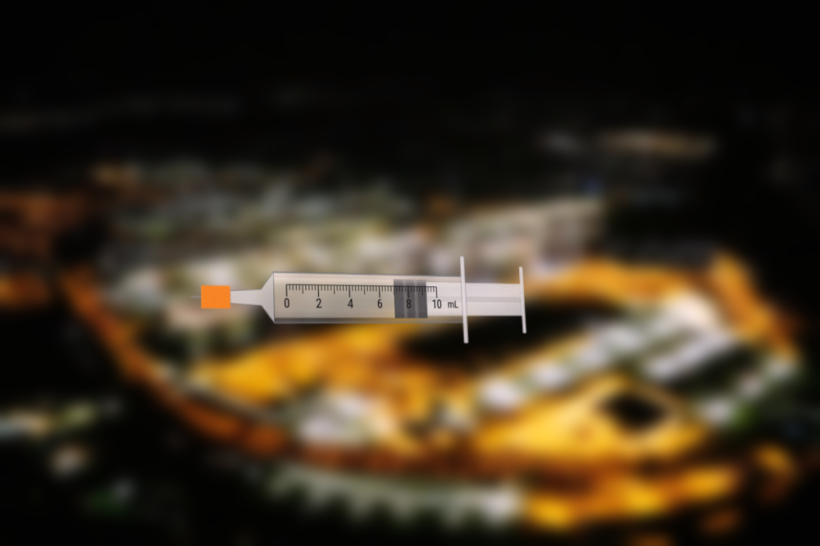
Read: 7mL
